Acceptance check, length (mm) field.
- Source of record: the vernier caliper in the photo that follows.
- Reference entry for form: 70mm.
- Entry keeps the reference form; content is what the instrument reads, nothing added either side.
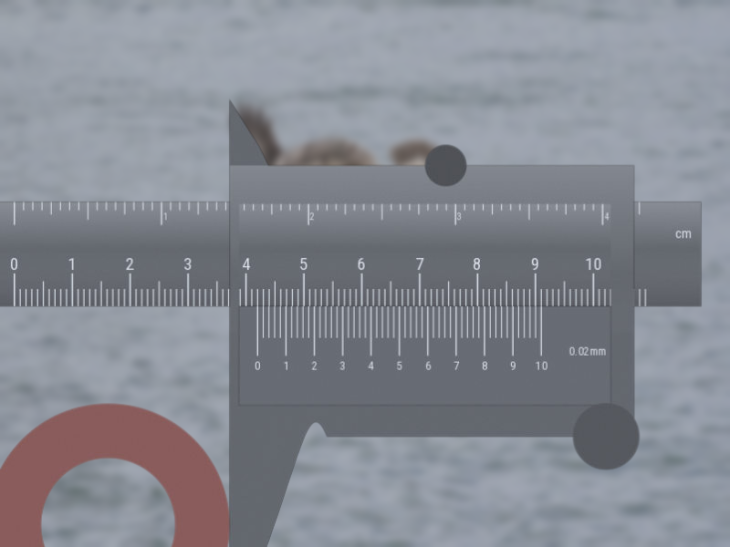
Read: 42.0mm
